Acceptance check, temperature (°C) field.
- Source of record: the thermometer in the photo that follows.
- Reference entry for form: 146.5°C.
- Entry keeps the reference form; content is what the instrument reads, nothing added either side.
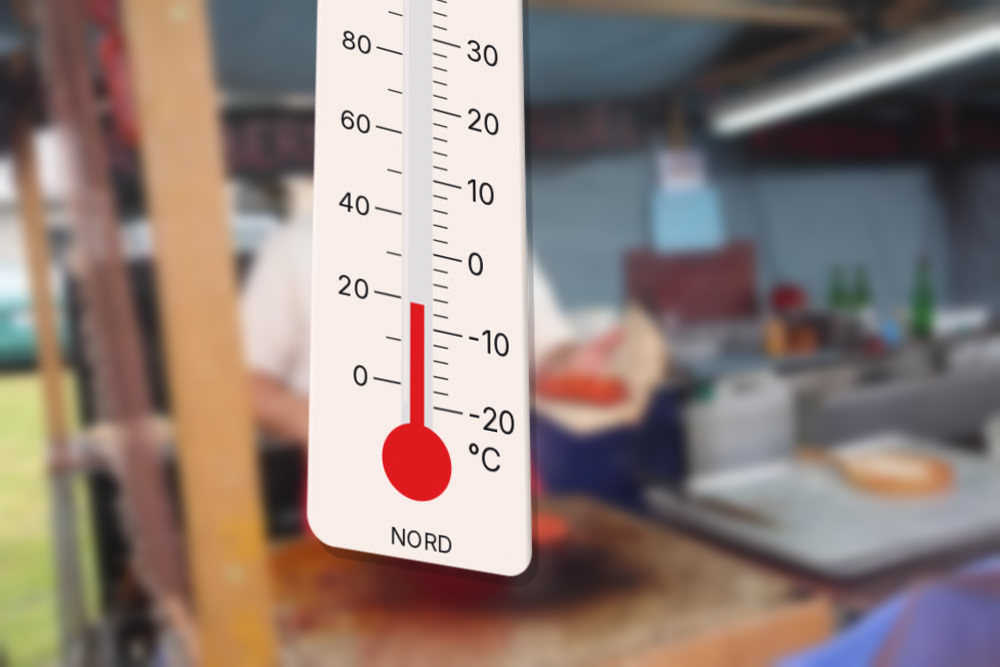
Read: -7°C
